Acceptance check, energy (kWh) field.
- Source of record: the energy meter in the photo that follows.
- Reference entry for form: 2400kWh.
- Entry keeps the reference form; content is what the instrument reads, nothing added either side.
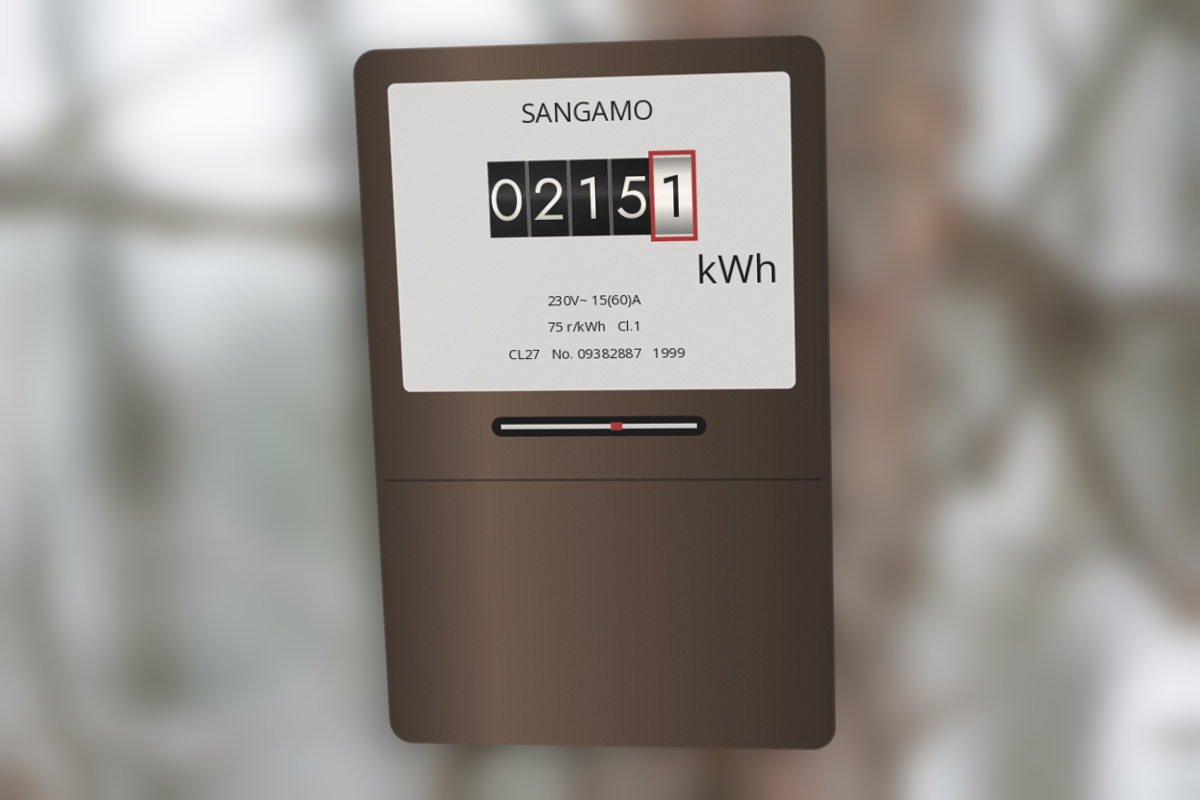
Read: 215.1kWh
